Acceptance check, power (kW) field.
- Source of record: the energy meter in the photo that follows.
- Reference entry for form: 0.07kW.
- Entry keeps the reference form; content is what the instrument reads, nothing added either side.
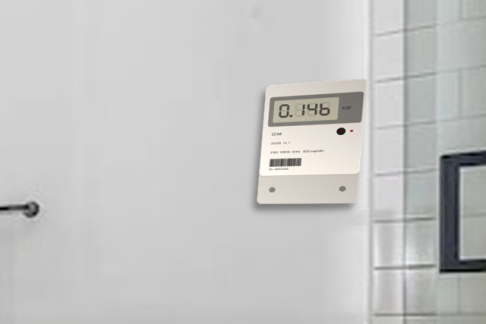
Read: 0.146kW
